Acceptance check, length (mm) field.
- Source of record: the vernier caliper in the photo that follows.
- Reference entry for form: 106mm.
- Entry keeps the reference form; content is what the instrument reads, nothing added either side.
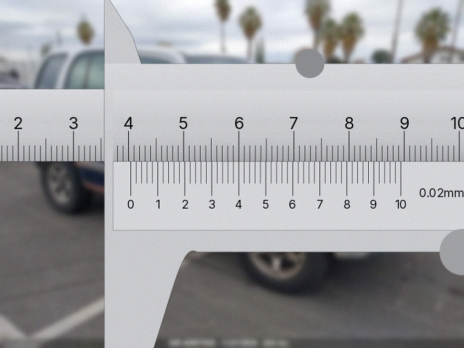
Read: 40.4mm
